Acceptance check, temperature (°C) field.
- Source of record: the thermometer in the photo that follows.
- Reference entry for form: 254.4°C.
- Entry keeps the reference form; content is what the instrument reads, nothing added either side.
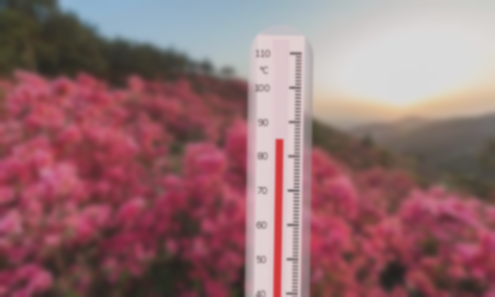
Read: 85°C
